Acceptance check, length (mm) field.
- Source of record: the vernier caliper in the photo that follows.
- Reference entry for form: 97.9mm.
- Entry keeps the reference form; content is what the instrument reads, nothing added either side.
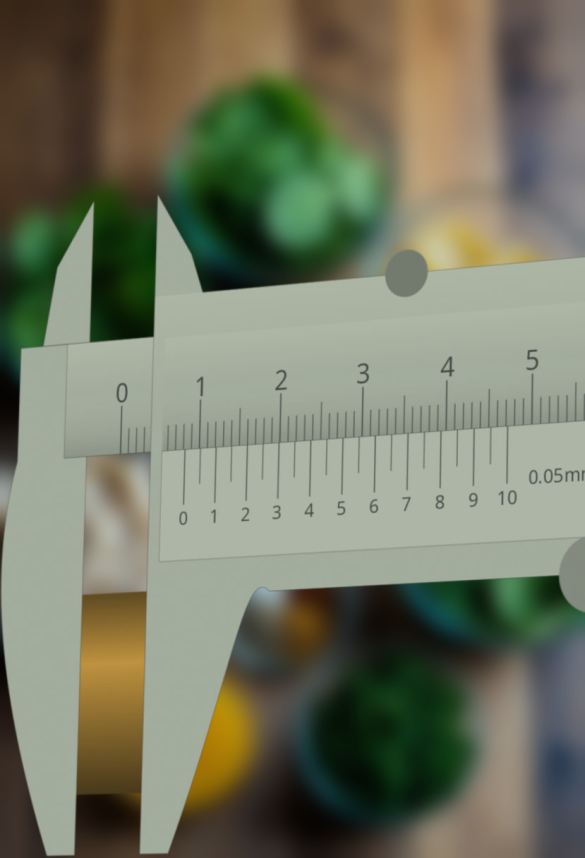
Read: 8.2mm
